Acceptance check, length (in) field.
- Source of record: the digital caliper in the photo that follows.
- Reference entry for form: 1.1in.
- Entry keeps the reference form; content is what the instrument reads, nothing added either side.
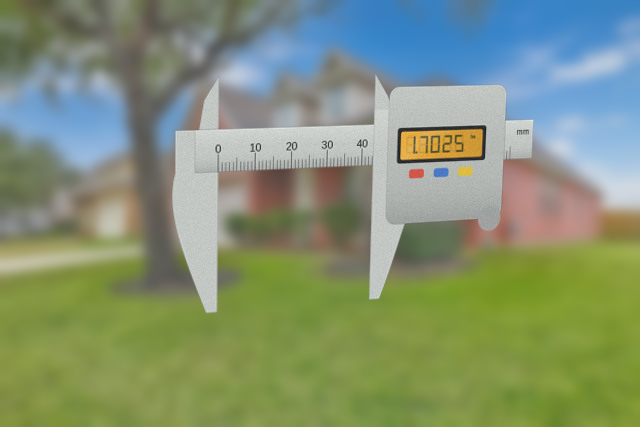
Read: 1.7025in
